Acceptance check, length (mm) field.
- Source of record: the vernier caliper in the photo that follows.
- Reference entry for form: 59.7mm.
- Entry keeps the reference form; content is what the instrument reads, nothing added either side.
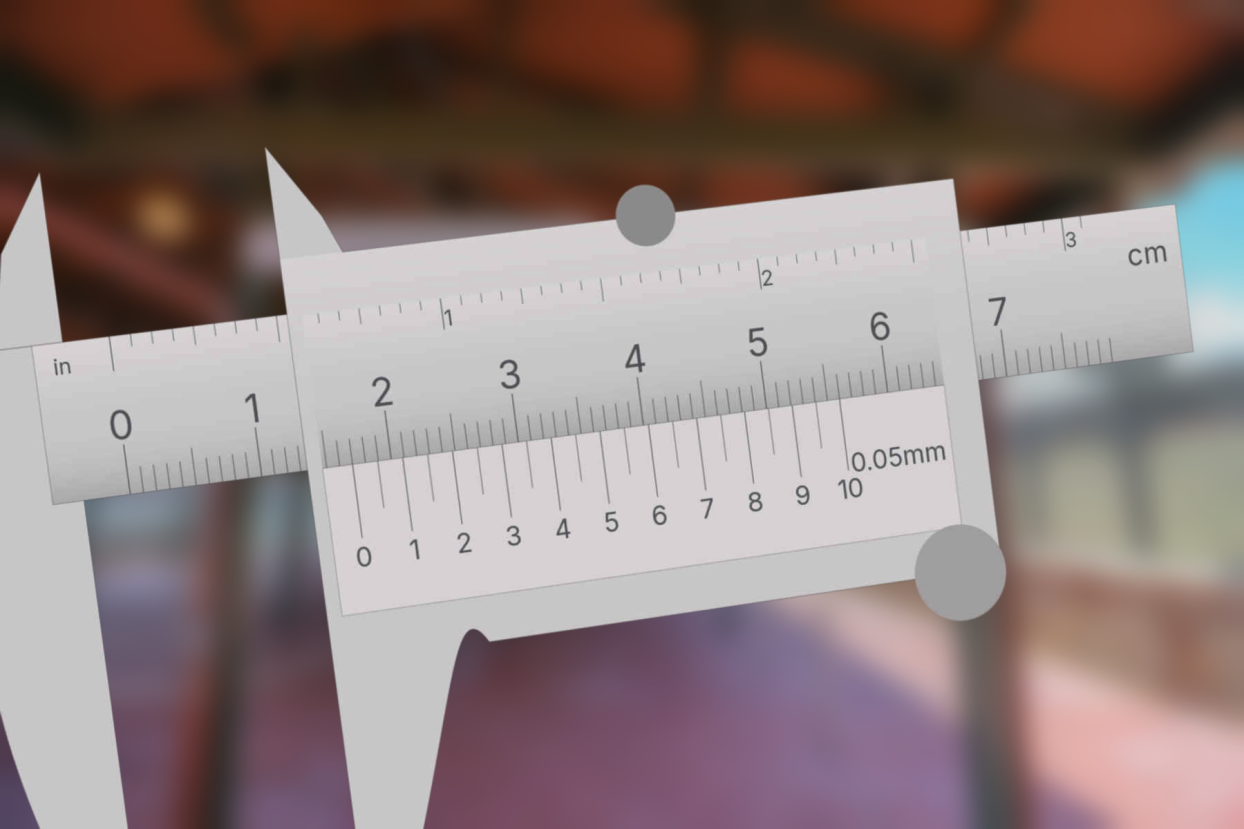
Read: 17.0mm
